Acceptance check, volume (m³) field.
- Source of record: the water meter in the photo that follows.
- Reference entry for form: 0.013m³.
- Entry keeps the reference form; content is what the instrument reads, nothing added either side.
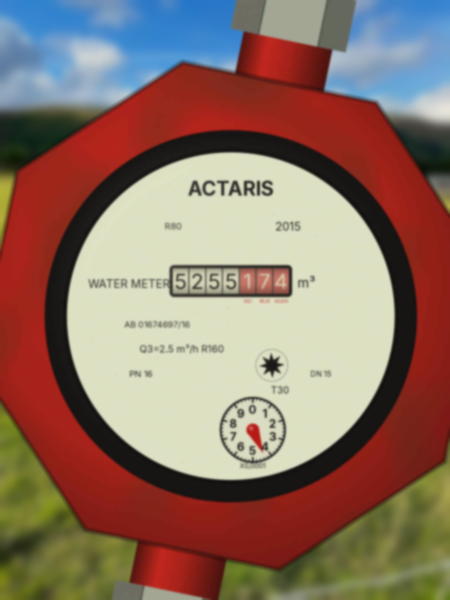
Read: 5255.1744m³
